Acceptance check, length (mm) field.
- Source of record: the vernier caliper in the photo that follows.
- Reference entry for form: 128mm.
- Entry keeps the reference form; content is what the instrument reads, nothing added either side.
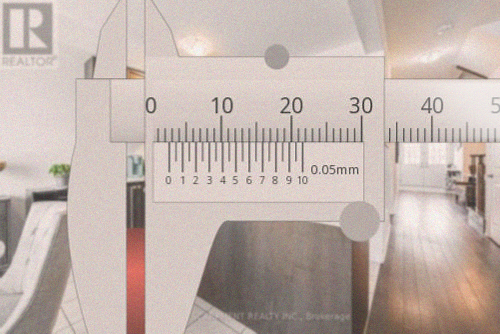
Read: 2.6mm
